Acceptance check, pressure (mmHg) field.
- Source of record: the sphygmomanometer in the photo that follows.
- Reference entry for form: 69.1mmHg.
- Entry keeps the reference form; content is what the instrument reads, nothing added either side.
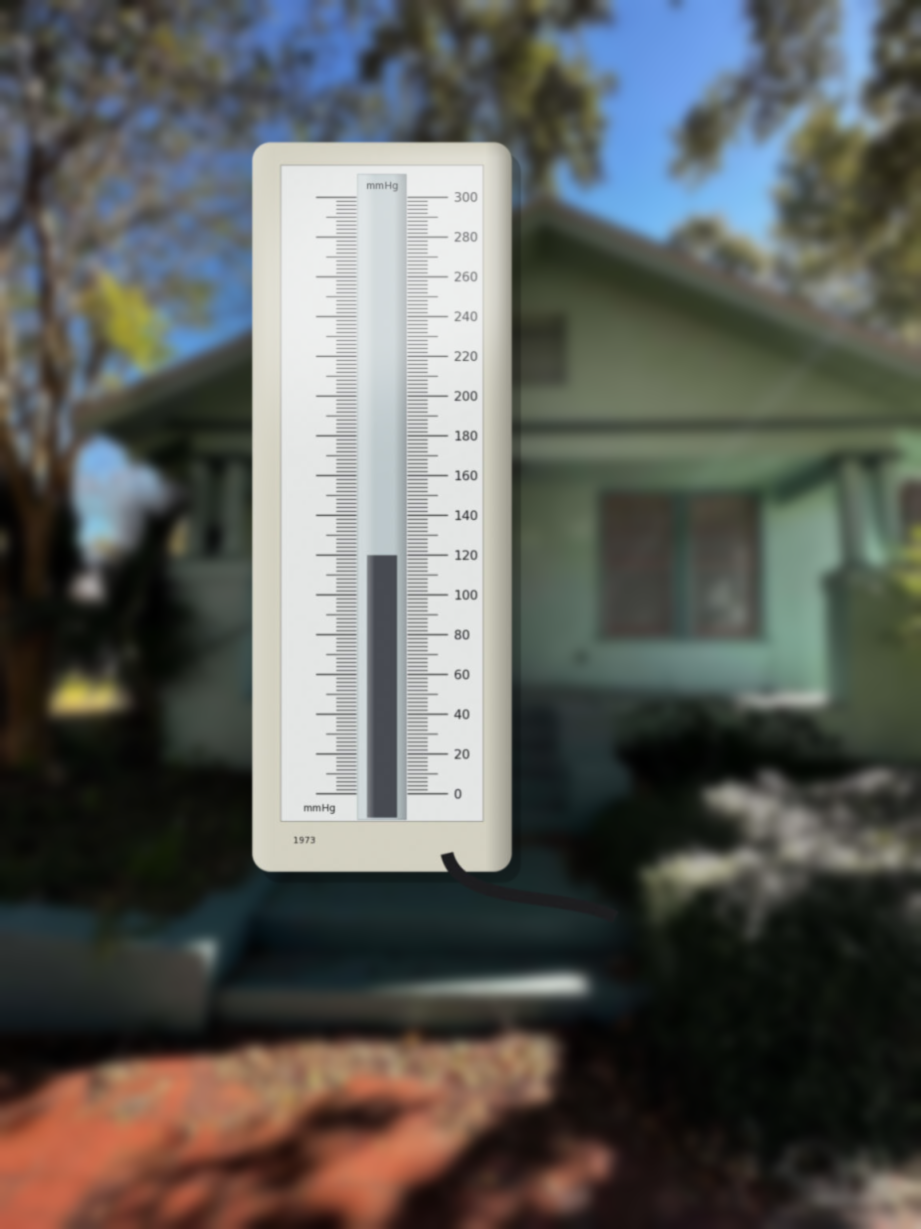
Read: 120mmHg
